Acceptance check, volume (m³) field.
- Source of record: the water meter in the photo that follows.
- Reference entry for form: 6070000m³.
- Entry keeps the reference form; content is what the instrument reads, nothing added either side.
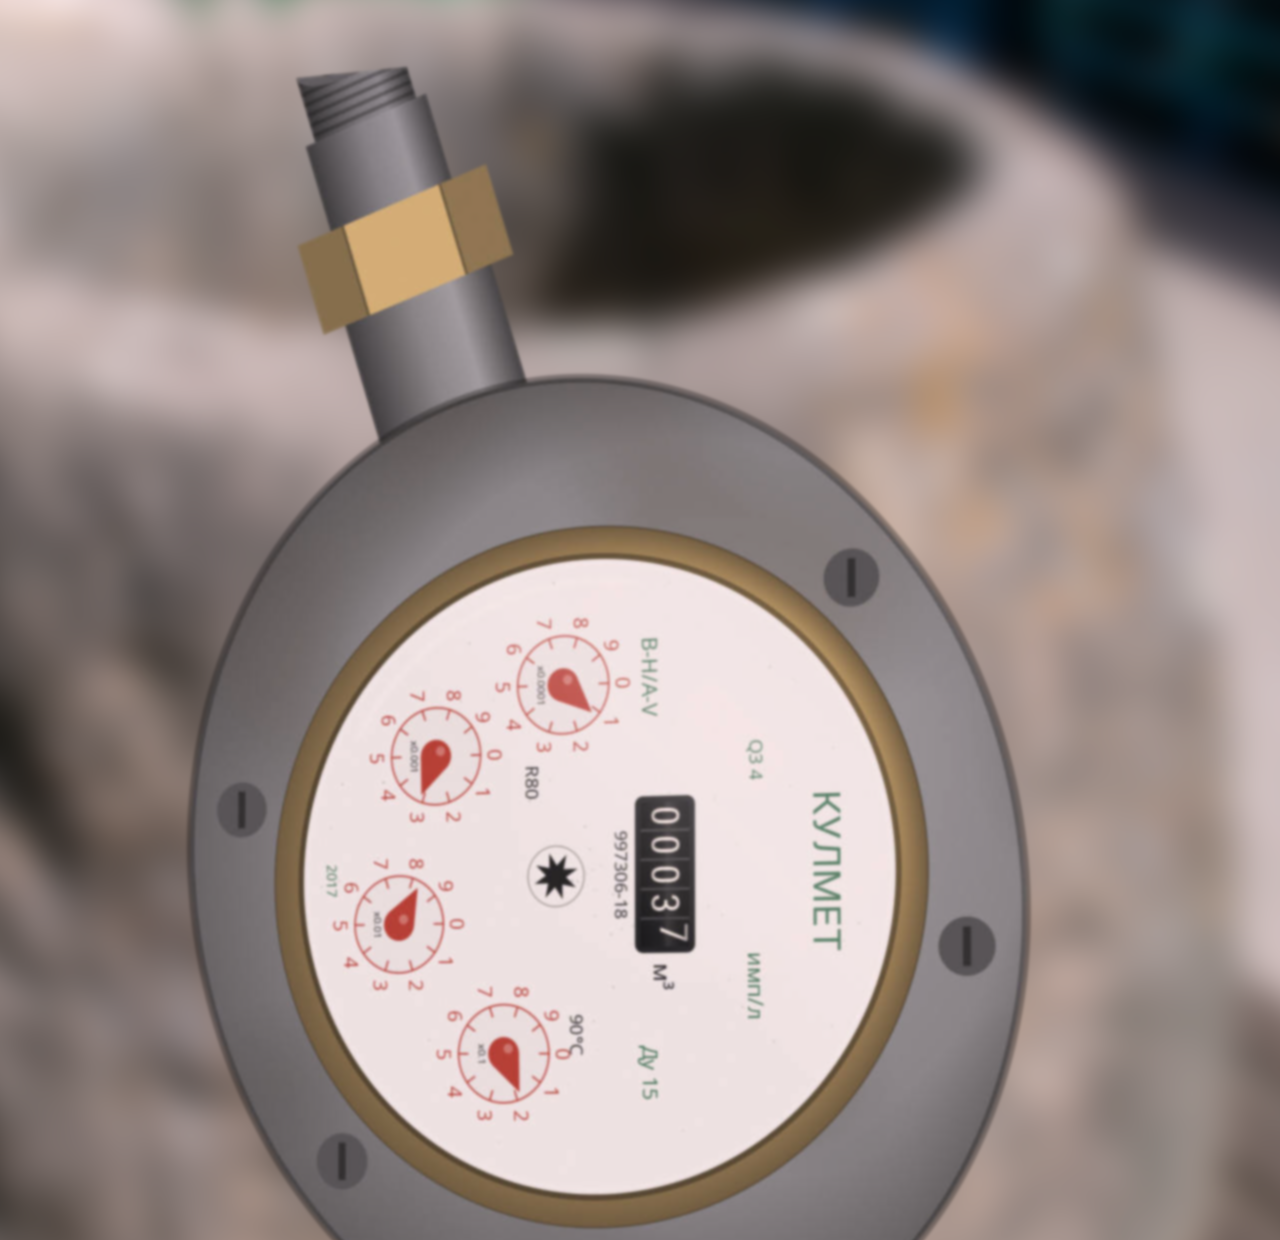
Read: 37.1831m³
